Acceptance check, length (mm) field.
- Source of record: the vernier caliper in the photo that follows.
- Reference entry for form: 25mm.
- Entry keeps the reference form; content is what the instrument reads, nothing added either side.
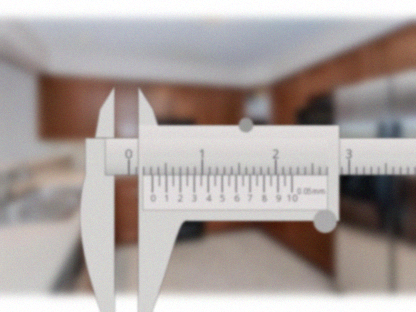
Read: 3.2mm
